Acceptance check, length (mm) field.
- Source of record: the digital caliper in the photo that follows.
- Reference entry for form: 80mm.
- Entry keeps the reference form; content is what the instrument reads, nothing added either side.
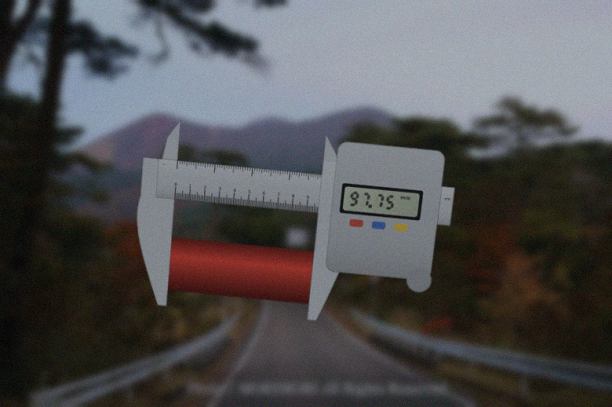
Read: 97.75mm
